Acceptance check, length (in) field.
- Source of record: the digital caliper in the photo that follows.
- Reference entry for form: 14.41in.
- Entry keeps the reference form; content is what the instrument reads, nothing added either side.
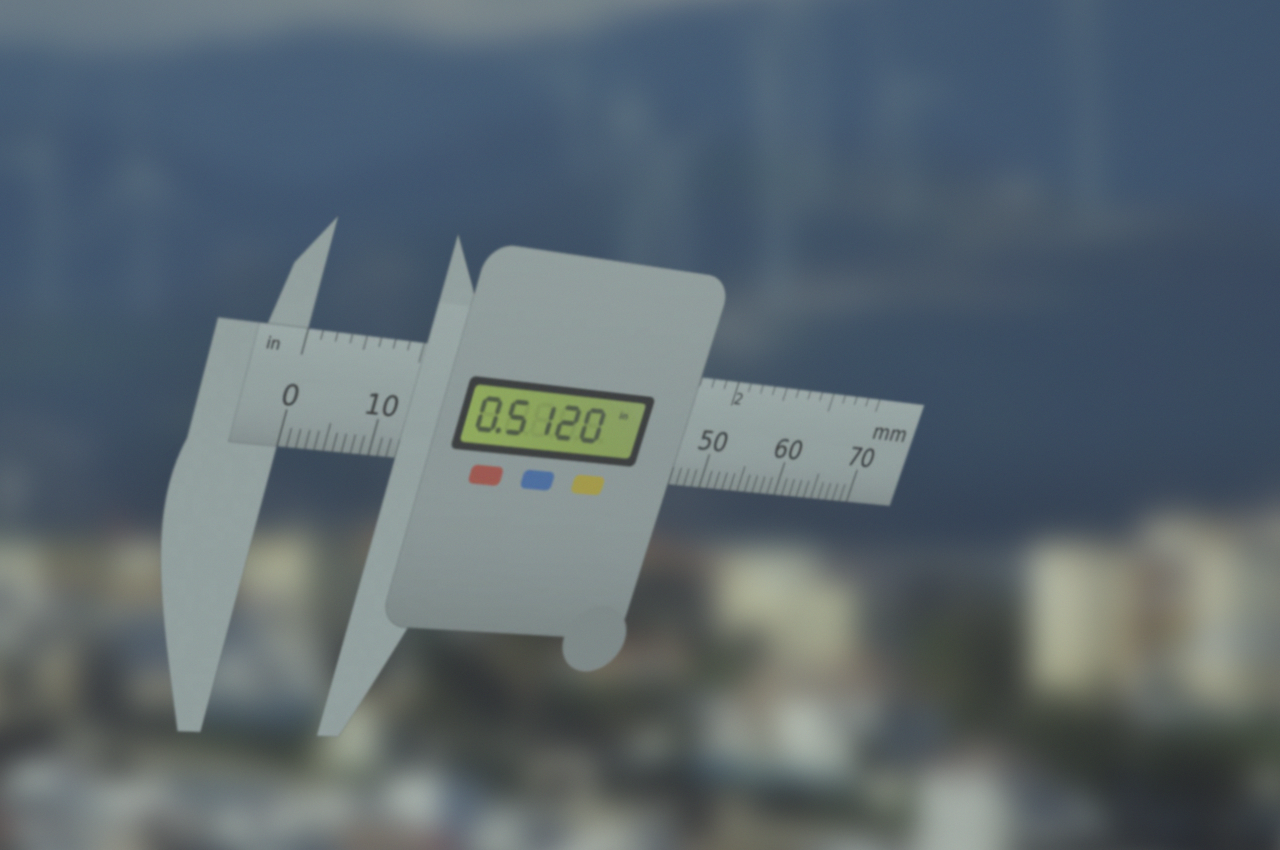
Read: 0.5120in
